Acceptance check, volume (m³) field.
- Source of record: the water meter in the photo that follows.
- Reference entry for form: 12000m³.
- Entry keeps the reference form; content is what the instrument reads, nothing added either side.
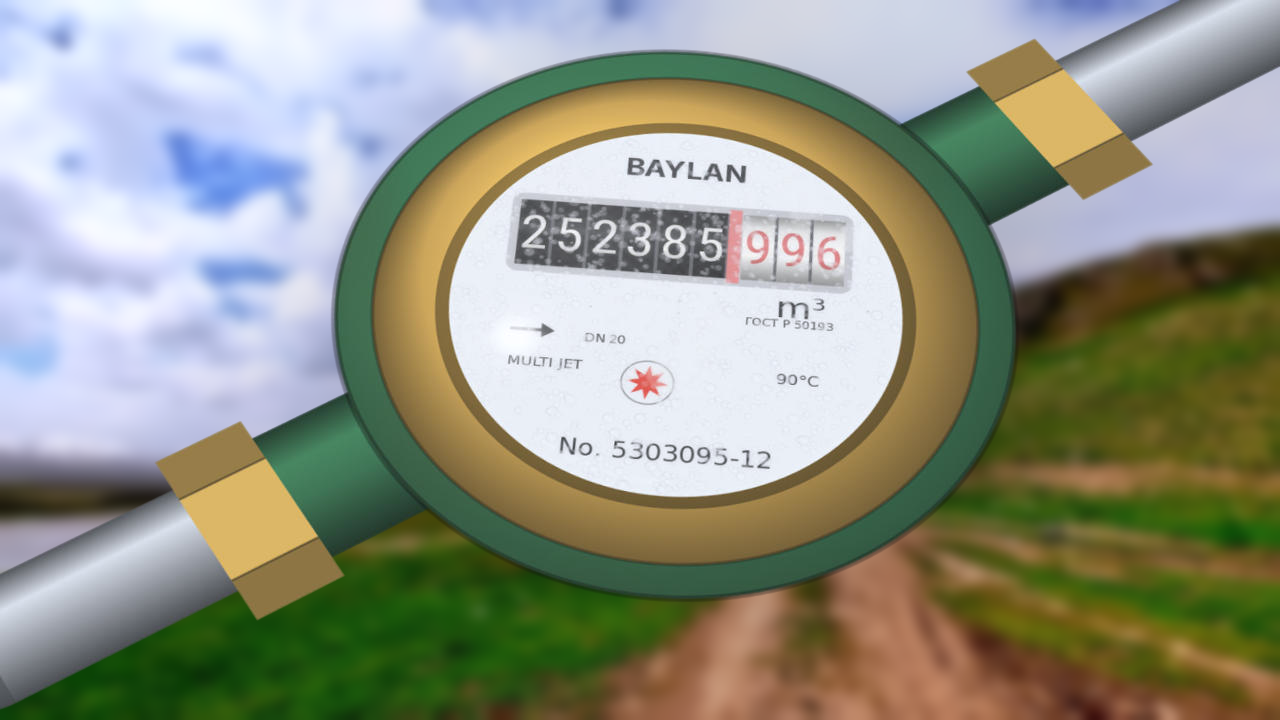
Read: 252385.996m³
